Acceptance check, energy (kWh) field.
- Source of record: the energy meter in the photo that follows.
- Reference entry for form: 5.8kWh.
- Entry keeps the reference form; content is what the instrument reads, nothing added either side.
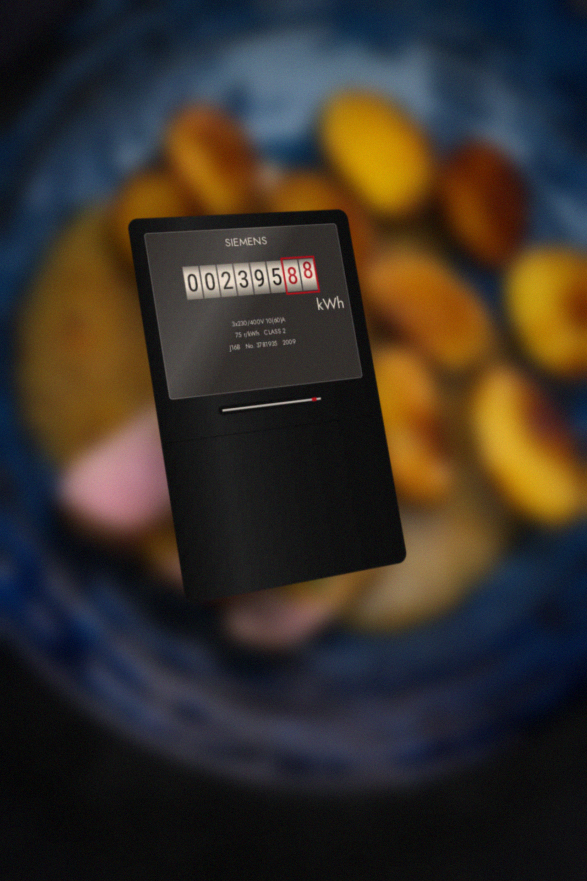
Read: 2395.88kWh
